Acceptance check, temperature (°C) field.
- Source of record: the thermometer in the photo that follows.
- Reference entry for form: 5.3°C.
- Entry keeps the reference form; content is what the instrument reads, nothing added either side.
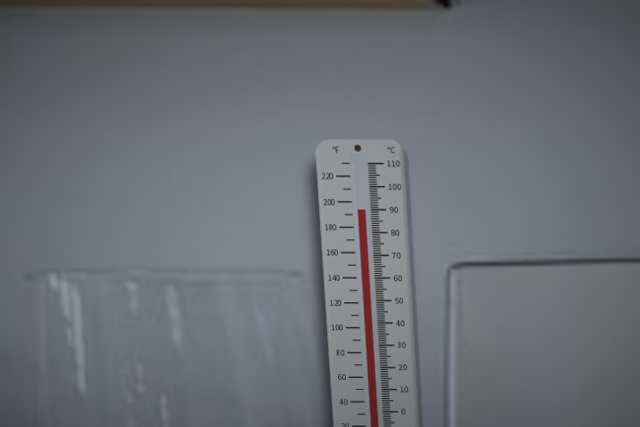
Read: 90°C
